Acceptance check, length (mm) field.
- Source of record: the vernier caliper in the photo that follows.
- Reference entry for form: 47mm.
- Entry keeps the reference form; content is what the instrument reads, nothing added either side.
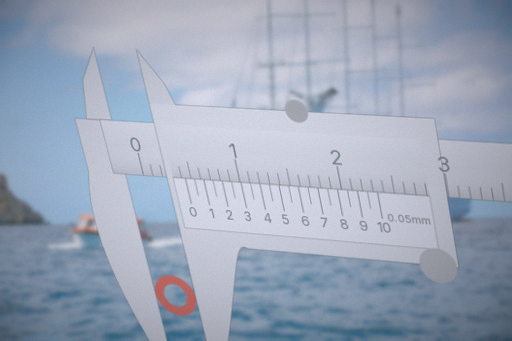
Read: 4.4mm
